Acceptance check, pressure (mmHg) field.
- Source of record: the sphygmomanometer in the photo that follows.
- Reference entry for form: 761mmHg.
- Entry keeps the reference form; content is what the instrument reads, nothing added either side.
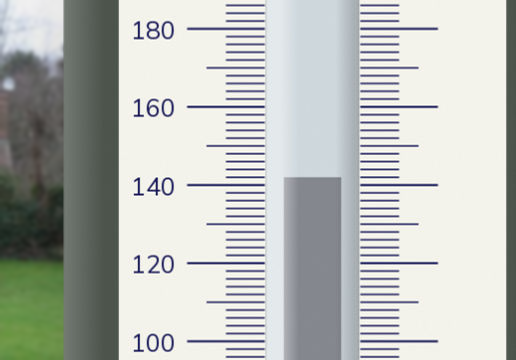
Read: 142mmHg
